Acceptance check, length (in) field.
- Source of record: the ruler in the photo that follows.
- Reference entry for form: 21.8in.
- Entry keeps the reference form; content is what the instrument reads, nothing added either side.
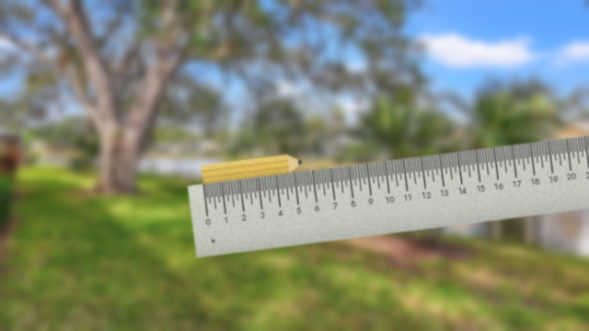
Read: 5.5in
